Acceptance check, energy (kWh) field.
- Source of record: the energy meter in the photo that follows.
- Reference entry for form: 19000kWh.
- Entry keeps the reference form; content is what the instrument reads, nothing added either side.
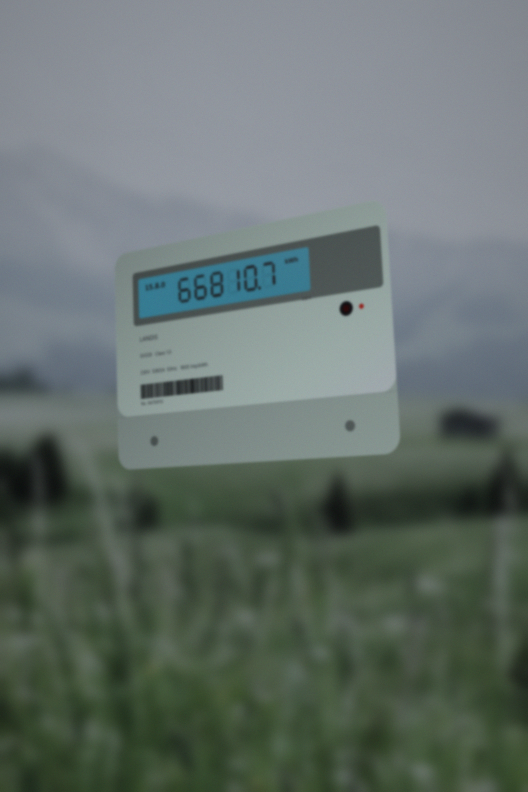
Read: 66810.7kWh
